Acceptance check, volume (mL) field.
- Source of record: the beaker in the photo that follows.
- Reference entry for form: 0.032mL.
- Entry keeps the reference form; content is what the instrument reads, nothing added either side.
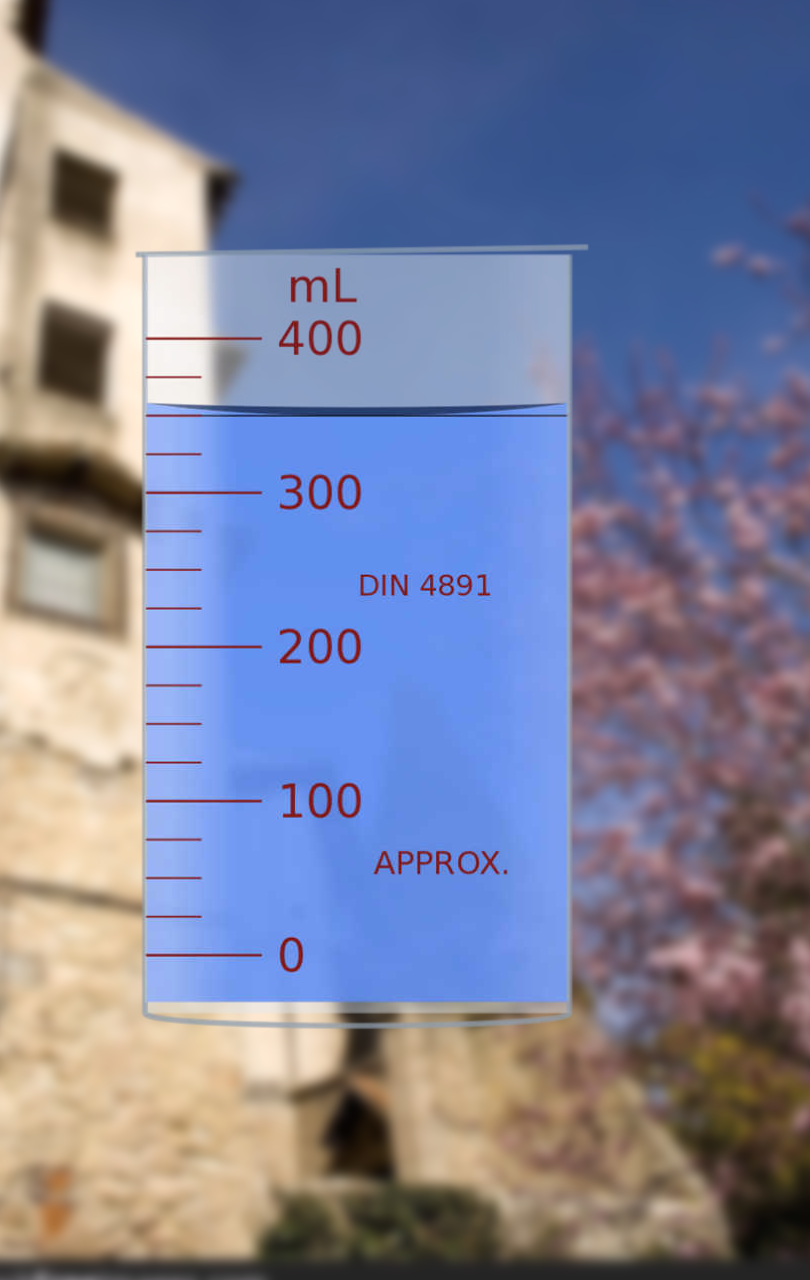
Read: 350mL
